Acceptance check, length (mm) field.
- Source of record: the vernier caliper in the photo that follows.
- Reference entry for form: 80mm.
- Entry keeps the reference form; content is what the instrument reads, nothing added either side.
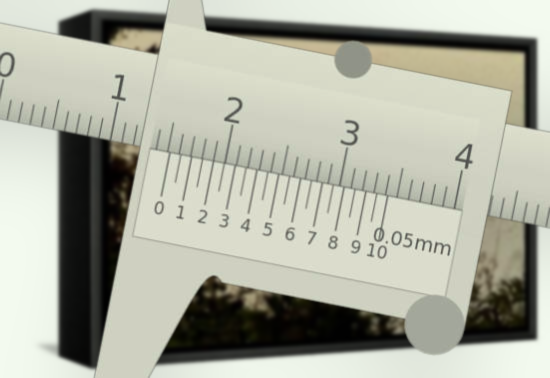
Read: 15.2mm
